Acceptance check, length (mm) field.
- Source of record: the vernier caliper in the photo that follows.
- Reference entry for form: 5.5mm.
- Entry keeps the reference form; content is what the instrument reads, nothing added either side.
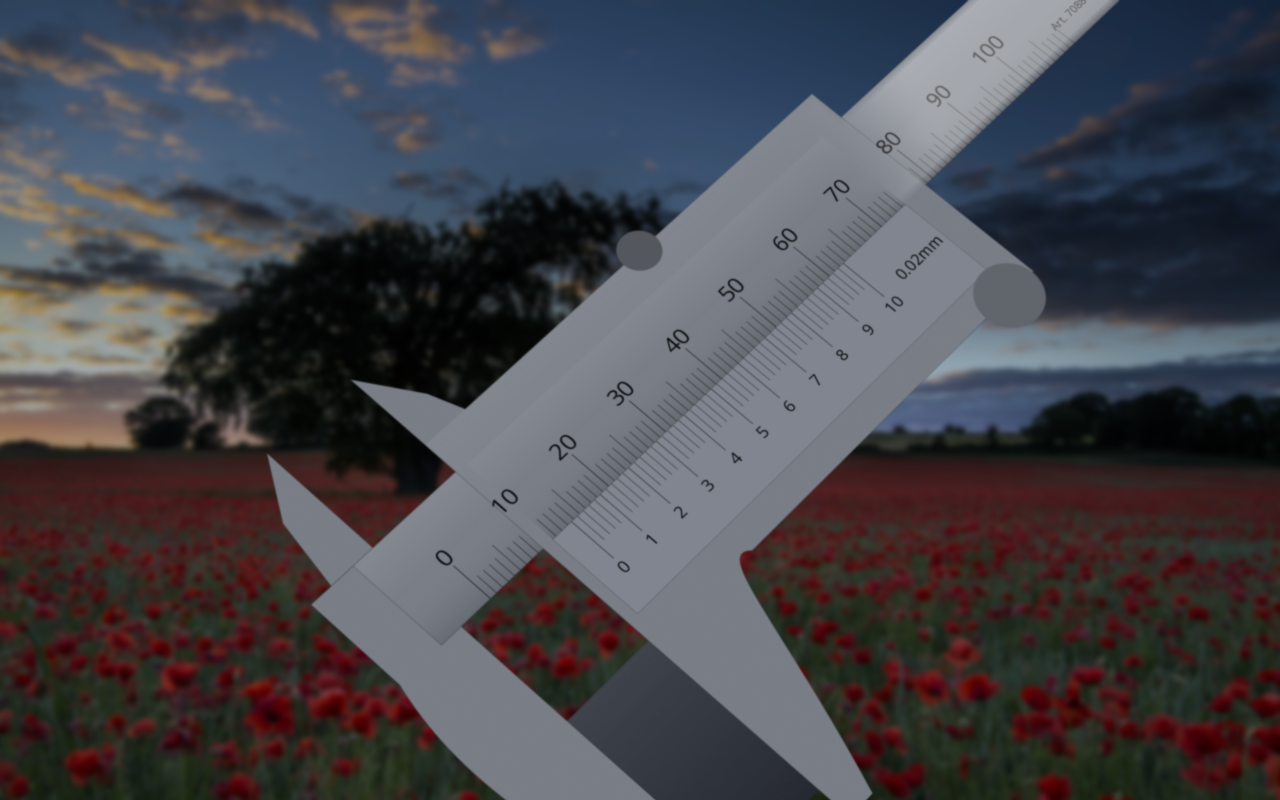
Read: 13.6mm
